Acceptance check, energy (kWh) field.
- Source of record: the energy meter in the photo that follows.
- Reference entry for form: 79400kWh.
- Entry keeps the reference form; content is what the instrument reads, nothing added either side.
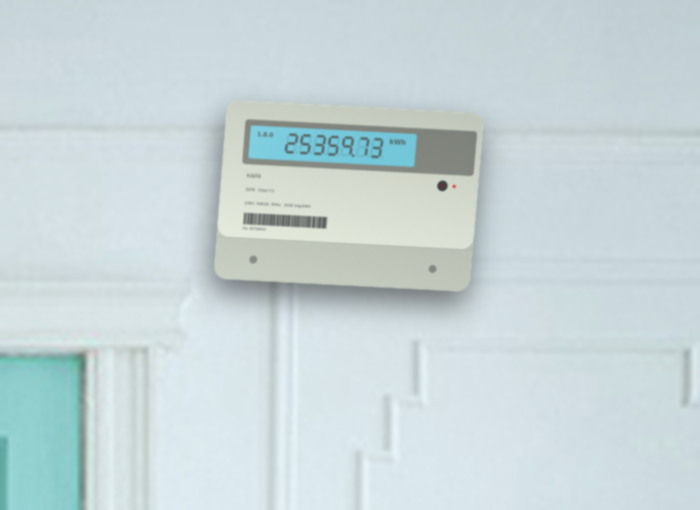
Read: 25359.73kWh
